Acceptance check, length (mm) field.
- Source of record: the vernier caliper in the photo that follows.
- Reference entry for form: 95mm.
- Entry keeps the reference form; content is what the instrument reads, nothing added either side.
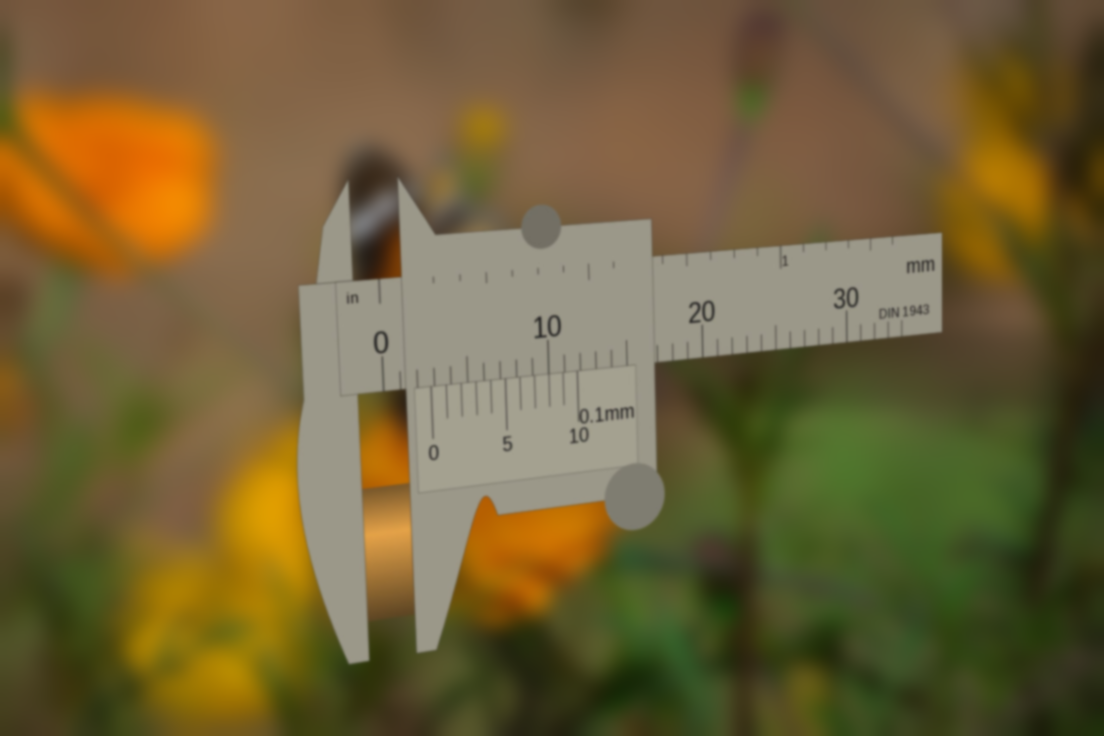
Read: 2.8mm
